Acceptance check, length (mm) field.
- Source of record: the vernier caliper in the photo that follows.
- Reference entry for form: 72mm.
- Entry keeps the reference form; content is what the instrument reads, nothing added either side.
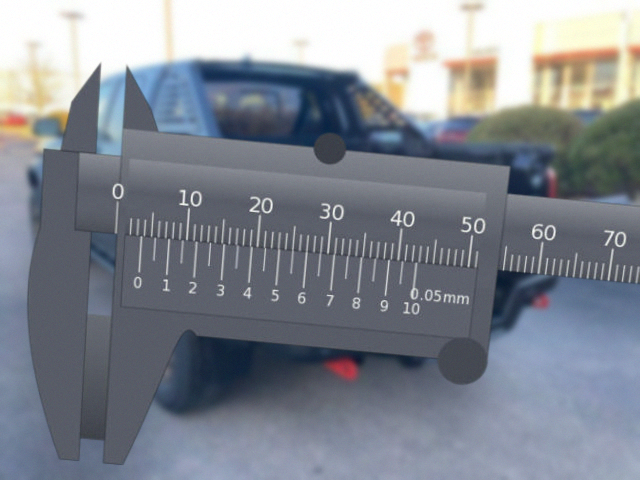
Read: 3.6mm
